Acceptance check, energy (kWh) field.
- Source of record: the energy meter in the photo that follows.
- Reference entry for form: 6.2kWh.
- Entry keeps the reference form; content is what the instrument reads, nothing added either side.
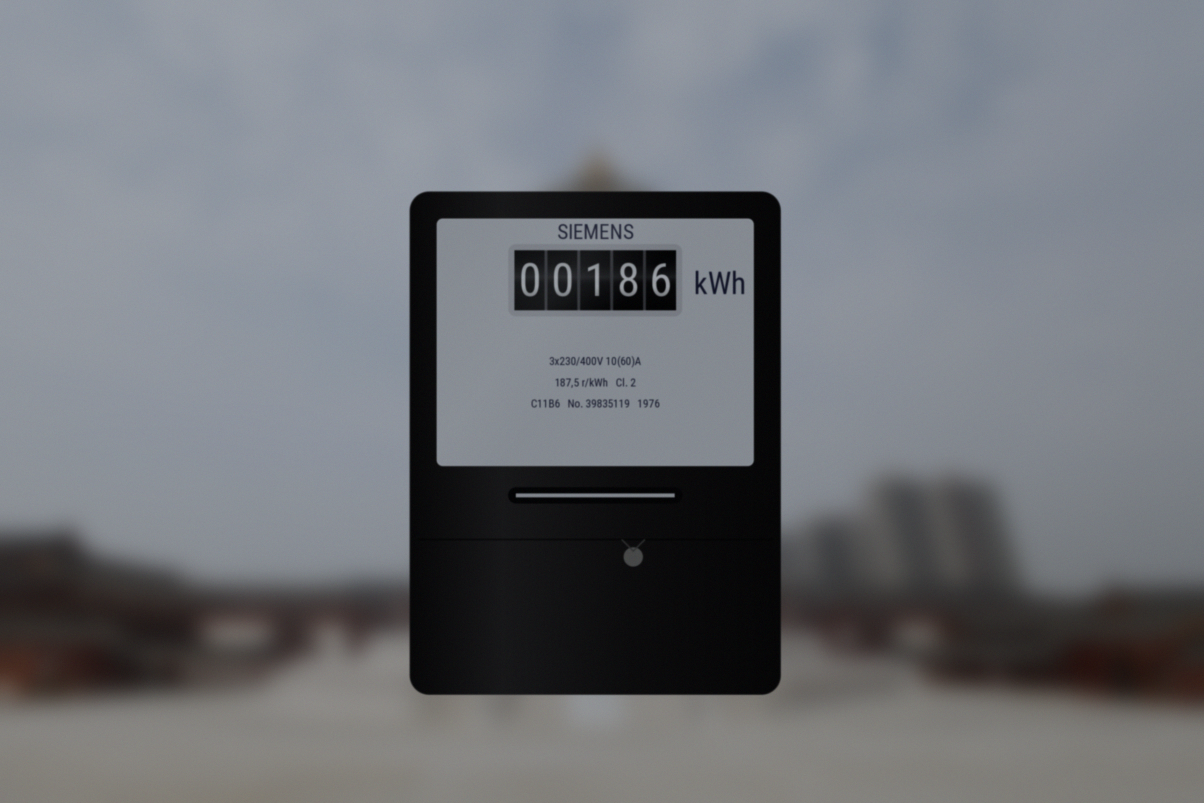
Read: 186kWh
